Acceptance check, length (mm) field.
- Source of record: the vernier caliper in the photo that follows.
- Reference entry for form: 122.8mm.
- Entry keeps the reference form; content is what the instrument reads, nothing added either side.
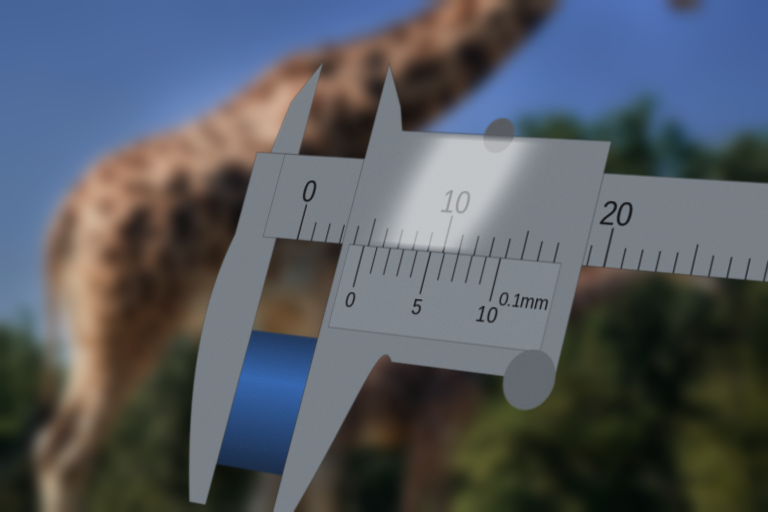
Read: 4.7mm
